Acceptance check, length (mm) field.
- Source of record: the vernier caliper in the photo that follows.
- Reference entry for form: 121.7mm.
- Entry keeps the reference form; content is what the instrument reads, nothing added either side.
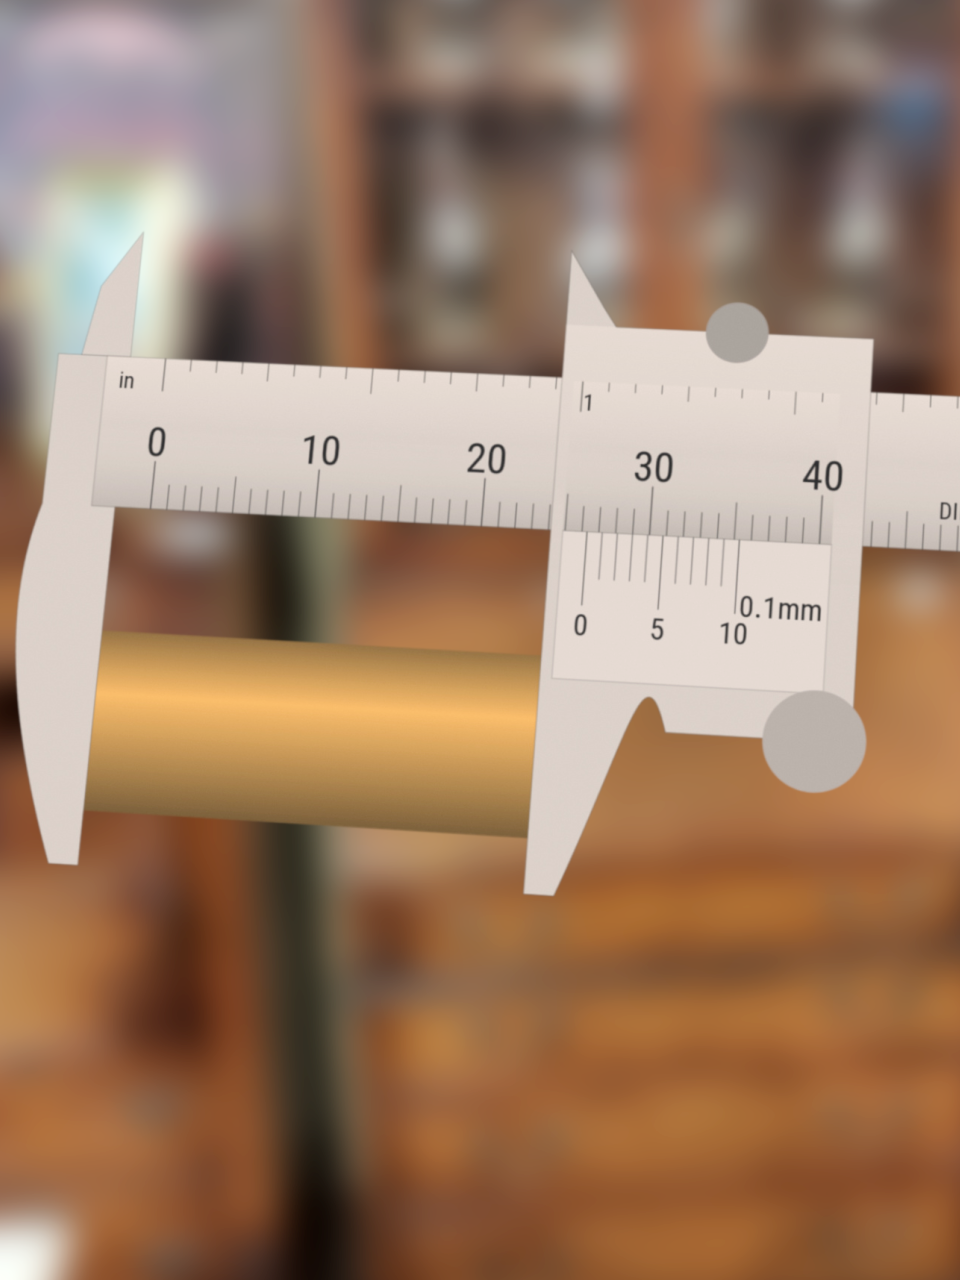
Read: 26.3mm
